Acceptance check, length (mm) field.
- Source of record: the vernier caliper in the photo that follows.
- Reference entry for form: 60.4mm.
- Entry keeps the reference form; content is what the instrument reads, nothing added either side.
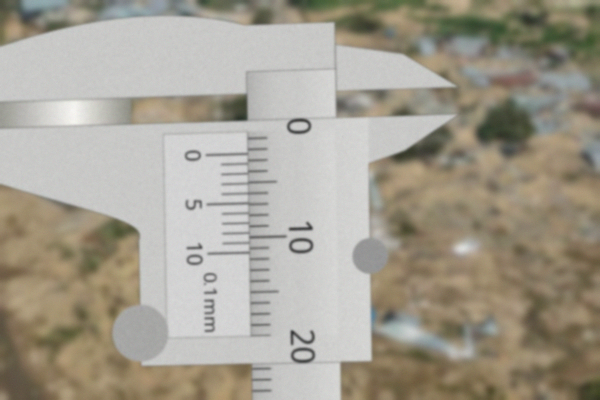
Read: 2.4mm
